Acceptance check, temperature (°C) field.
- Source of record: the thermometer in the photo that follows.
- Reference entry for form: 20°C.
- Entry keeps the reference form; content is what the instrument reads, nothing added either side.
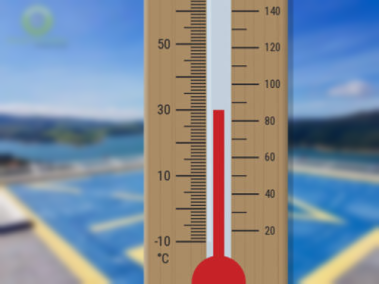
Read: 30°C
